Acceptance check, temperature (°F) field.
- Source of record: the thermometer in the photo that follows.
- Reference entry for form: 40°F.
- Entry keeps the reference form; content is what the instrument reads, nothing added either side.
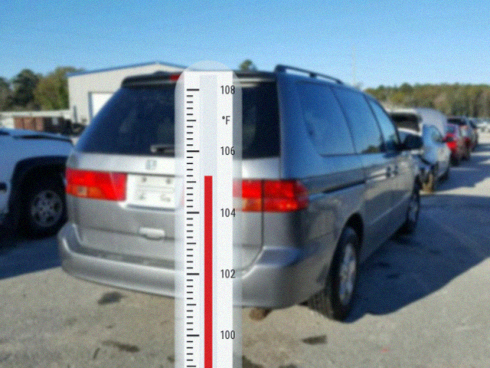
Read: 105.2°F
